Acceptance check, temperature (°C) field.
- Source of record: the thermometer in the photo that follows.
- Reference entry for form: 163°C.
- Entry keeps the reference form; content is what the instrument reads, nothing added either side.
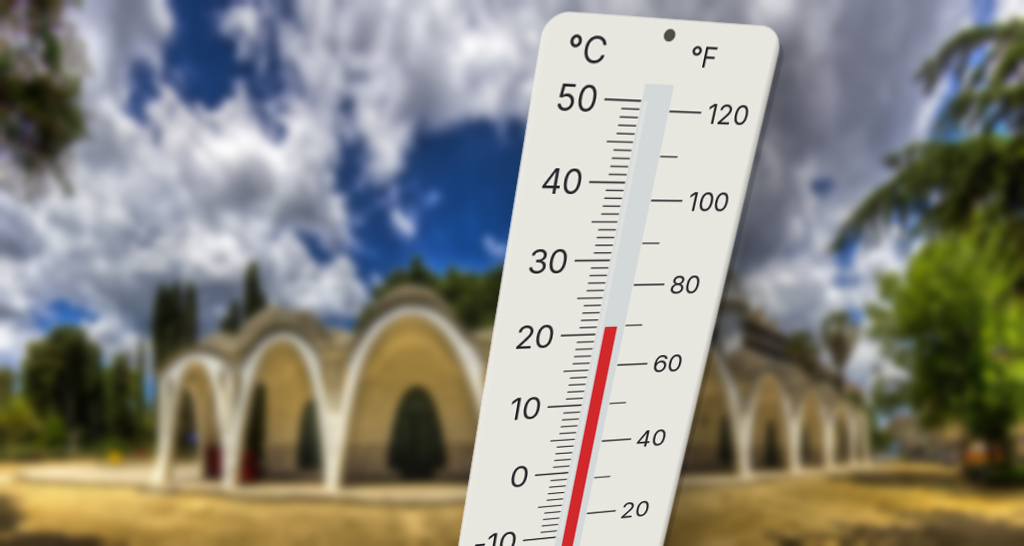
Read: 21°C
